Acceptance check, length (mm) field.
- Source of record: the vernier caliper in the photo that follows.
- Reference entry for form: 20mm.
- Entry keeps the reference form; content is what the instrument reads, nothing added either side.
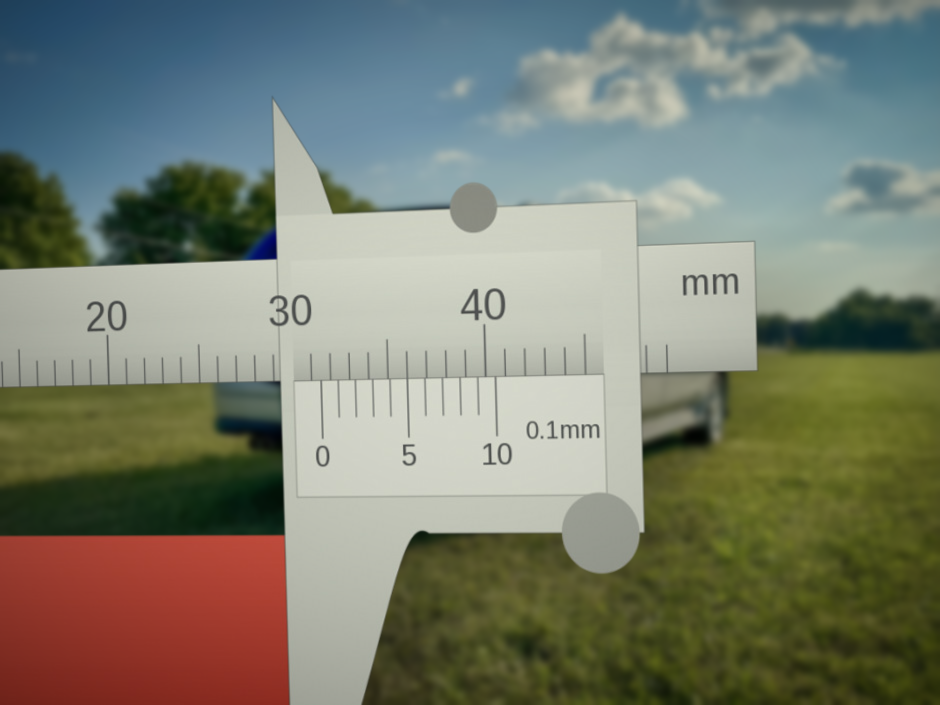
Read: 31.5mm
